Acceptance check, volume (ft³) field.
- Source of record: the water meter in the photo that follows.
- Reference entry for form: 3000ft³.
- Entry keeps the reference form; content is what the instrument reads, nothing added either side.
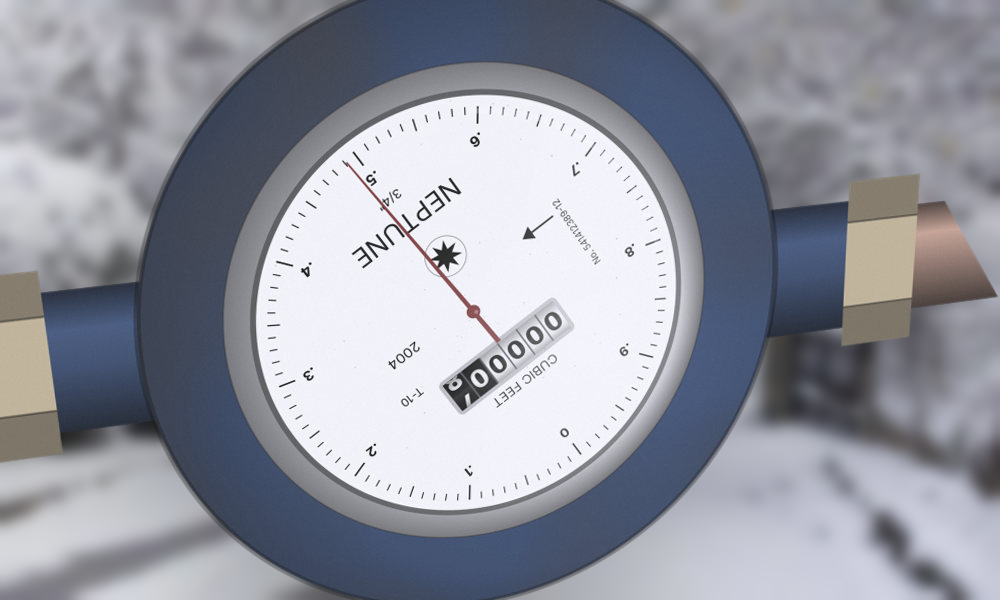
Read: 7.49ft³
